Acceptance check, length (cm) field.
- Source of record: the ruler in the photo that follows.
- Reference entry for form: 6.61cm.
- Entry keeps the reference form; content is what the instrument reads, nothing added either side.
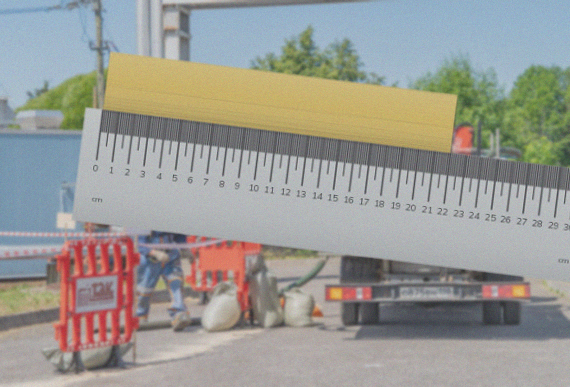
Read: 22cm
